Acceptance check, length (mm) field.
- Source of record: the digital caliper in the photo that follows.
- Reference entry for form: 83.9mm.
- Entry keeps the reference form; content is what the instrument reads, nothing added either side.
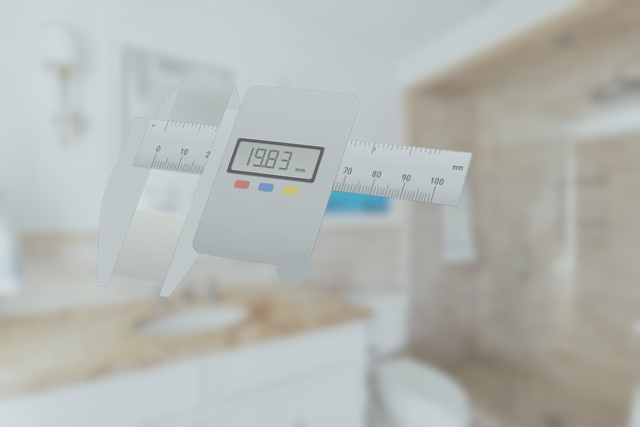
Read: 19.83mm
